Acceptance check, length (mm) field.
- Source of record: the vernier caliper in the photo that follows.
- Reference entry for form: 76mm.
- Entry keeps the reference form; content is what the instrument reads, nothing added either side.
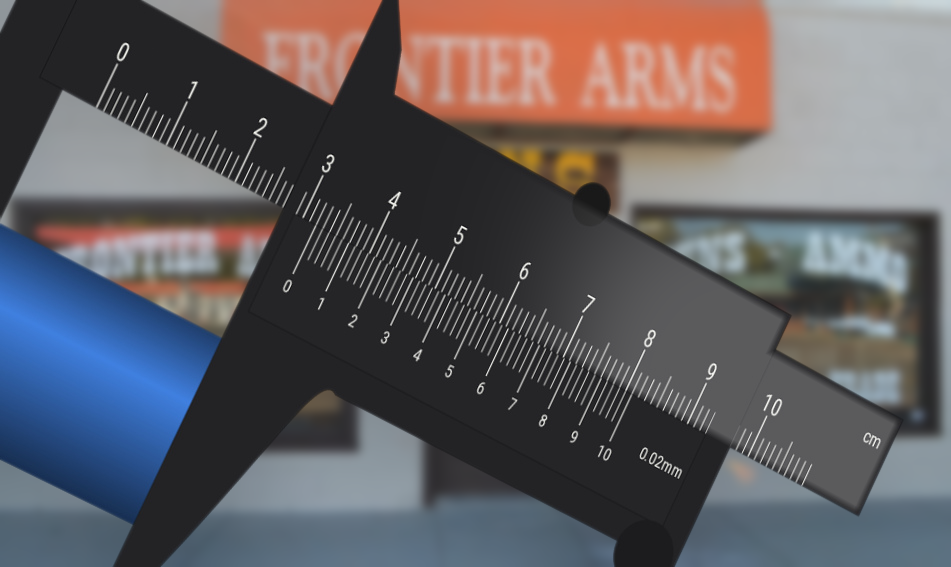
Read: 32.0mm
